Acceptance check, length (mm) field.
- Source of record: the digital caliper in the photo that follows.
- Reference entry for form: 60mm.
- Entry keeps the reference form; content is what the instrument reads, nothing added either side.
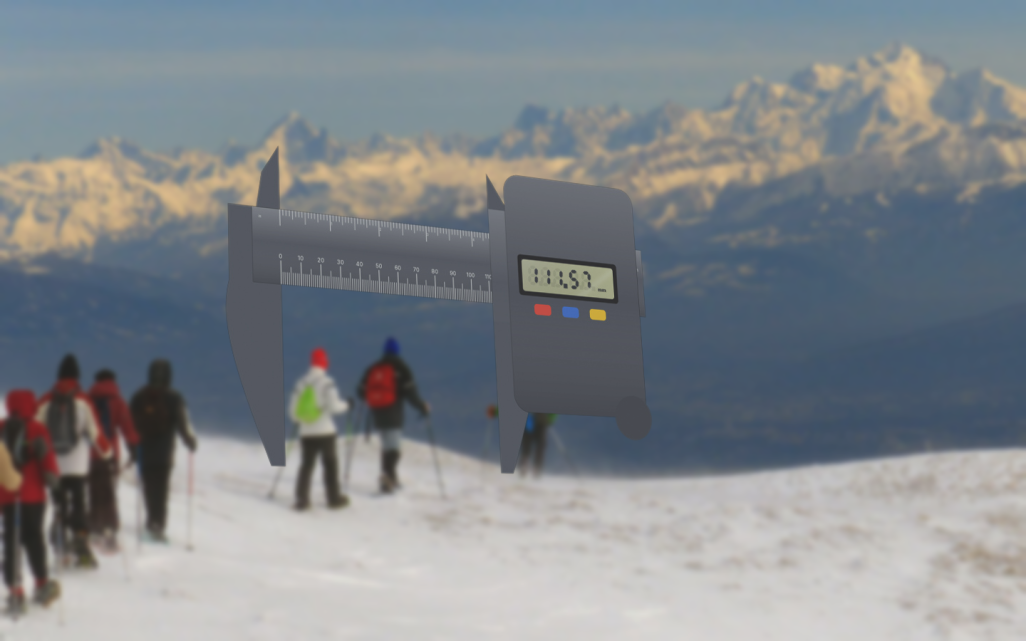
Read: 111.57mm
